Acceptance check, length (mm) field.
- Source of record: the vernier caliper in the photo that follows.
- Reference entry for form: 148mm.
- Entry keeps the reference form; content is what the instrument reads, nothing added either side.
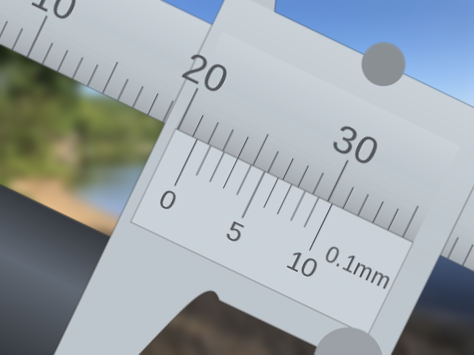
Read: 21.3mm
